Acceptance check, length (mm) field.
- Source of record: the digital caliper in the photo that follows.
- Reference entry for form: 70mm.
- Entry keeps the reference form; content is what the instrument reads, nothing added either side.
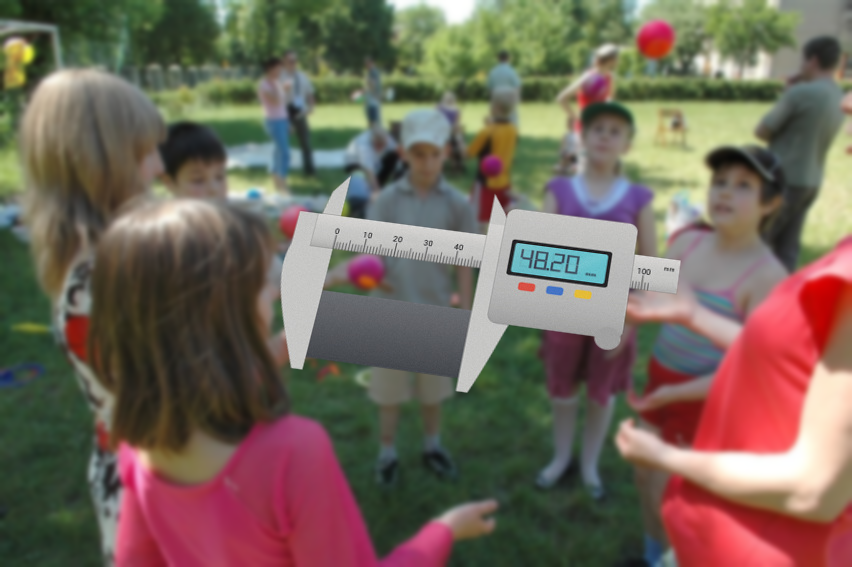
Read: 48.20mm
